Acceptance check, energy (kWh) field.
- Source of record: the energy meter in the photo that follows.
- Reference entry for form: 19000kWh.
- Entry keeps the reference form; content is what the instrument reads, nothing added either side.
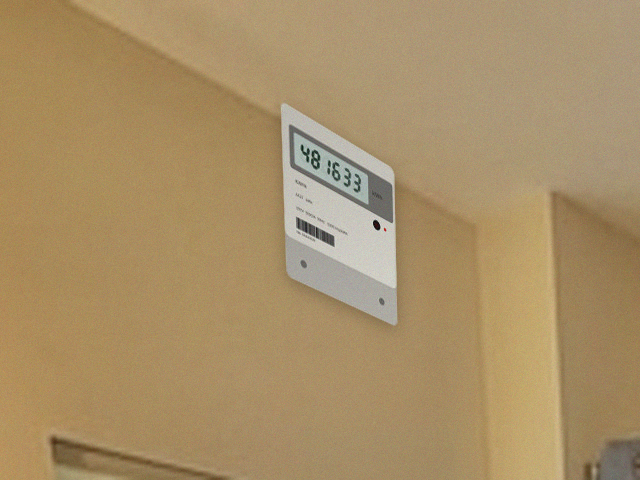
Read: 481633kWh
